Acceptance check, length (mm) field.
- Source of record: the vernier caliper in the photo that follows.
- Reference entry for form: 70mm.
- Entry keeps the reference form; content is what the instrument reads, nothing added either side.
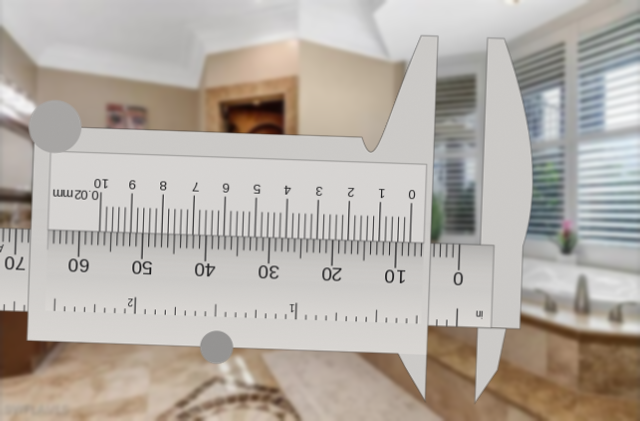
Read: 7.8mm
